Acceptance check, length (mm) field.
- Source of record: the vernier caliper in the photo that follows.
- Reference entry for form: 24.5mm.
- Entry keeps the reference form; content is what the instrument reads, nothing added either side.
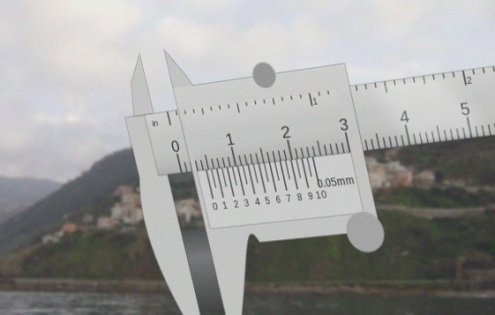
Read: 4.6mm
